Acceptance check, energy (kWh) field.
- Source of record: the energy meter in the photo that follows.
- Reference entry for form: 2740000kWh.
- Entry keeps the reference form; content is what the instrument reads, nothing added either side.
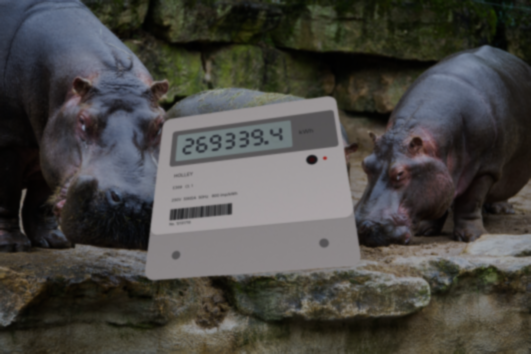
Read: 269339.4kWh
